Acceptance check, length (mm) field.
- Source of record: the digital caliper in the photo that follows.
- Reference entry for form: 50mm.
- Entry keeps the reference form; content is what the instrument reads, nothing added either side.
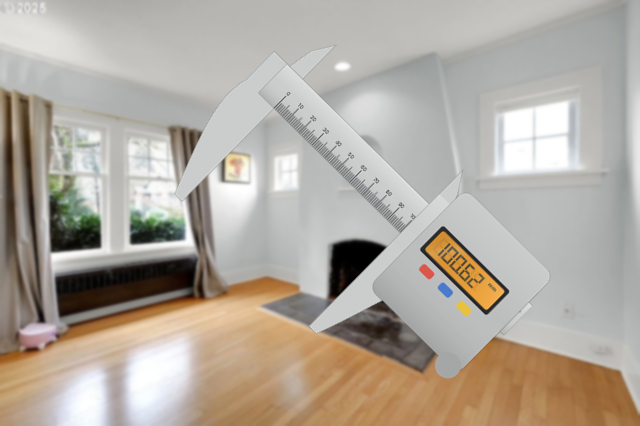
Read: 100.62mm
